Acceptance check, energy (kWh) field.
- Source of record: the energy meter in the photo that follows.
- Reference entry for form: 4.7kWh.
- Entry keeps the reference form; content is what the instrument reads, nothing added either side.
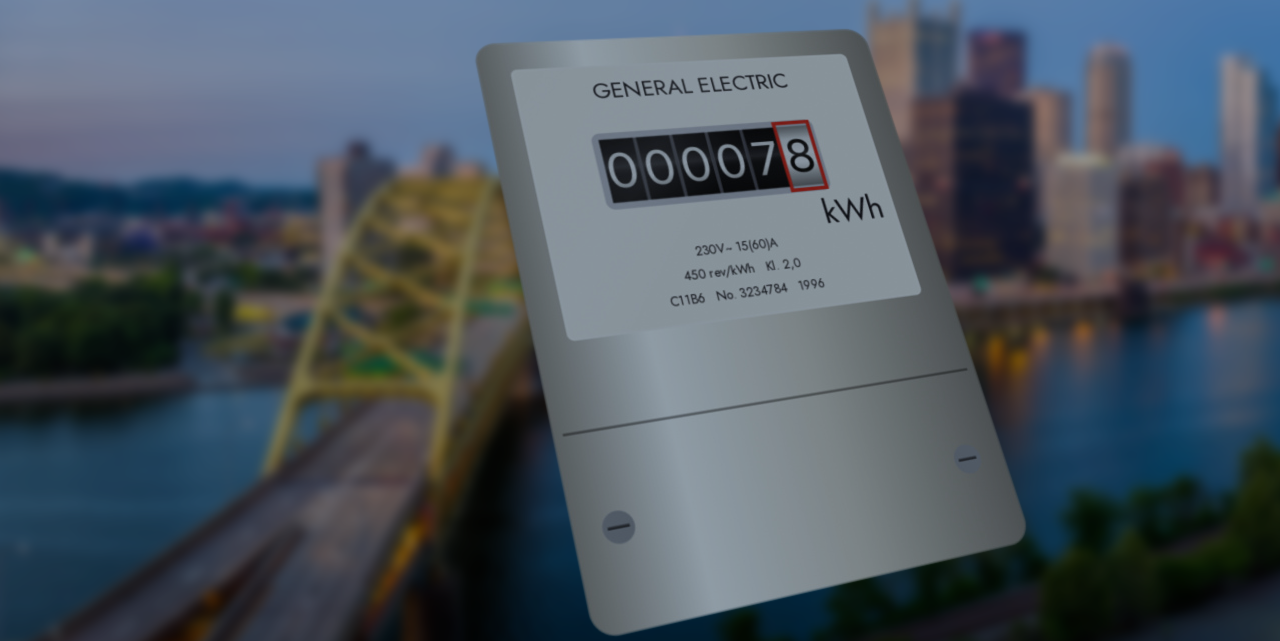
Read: 7.8kWh
